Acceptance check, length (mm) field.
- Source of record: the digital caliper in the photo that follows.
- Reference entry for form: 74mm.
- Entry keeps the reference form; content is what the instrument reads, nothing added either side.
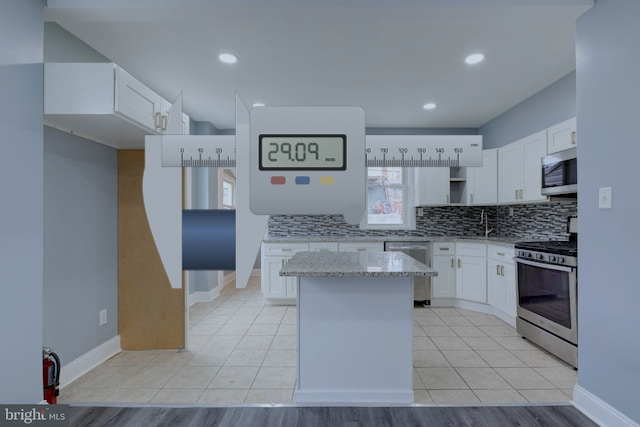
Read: 29.09mm
